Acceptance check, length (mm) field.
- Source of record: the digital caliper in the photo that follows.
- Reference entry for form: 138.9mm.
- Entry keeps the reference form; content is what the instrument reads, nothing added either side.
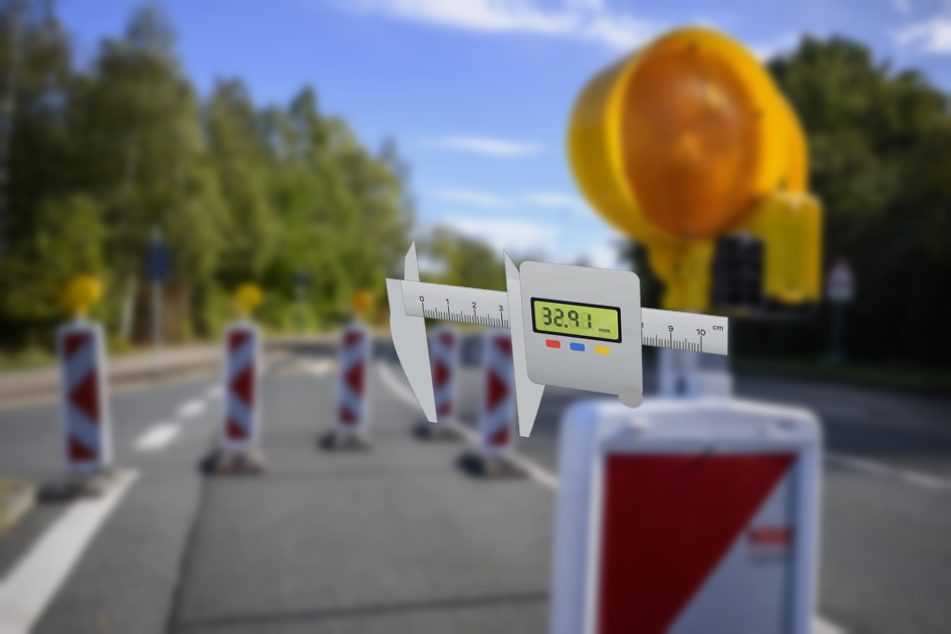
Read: 32.91mm
